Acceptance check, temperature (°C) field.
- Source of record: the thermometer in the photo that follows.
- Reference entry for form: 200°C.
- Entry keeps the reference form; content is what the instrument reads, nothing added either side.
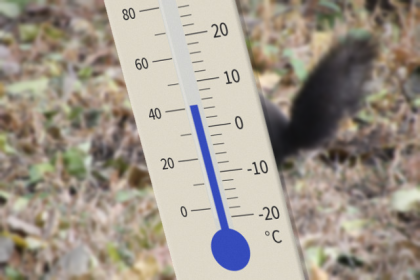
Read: 5°C
